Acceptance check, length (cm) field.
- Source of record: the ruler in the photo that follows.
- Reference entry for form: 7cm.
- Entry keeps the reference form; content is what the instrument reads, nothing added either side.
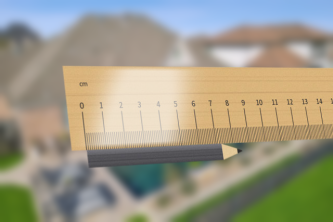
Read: 8.5cm
